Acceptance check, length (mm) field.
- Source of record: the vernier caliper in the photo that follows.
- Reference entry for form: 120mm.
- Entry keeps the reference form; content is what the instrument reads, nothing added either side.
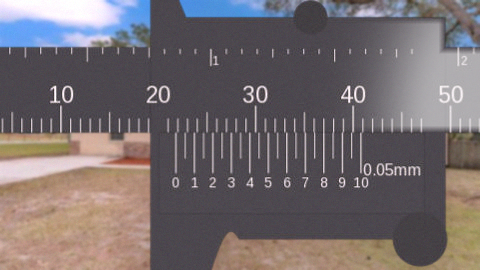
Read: 21.8mm
